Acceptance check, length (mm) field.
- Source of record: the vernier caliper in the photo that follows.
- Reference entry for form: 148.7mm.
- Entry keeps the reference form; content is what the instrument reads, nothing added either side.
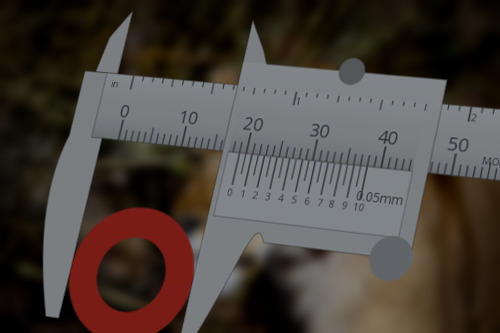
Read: 19.0mm
